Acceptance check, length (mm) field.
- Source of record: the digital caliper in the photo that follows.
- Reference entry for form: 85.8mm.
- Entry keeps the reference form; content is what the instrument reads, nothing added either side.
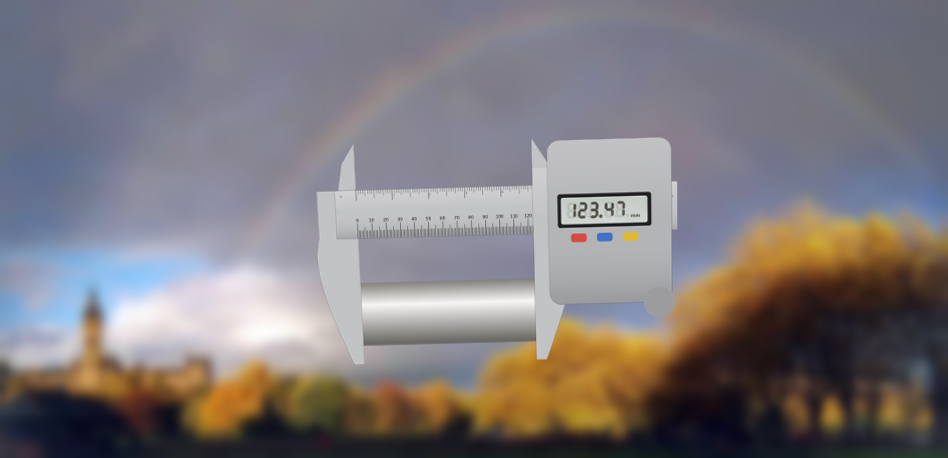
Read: 123.47mm
